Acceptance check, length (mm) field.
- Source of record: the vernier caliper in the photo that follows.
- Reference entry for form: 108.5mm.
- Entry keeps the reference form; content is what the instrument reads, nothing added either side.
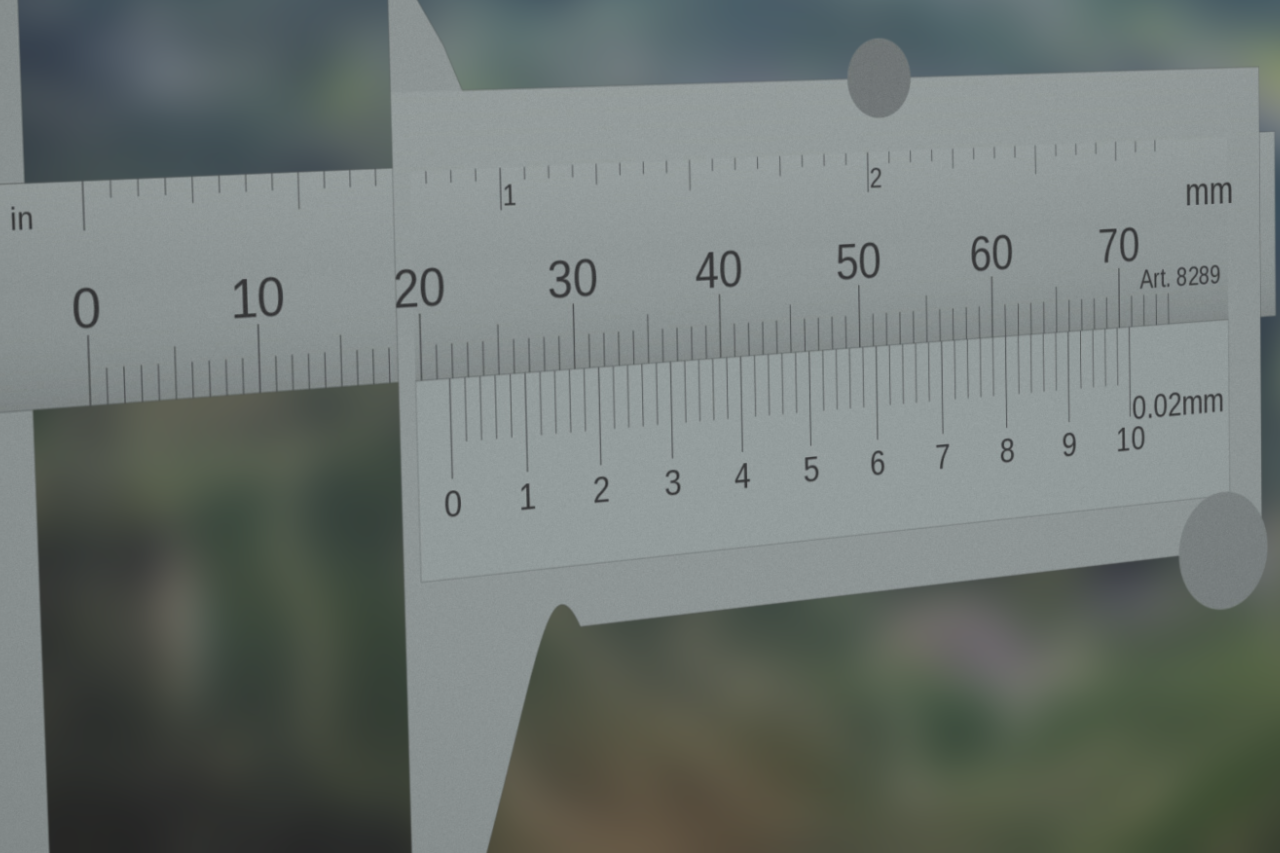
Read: 21.8mm
